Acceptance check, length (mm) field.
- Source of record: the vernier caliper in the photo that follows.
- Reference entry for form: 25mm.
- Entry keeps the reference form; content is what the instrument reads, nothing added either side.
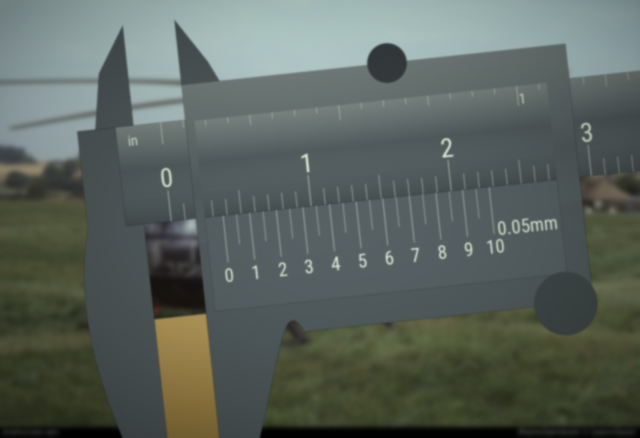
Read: 3.7mm
